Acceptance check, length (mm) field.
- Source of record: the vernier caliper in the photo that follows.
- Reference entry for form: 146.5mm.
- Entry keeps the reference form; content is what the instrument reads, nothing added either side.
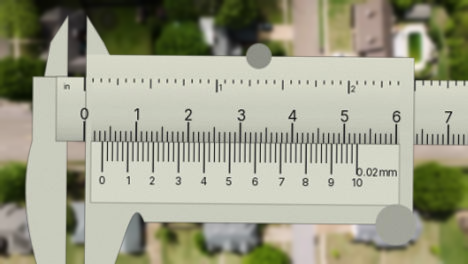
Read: 3.5mm
